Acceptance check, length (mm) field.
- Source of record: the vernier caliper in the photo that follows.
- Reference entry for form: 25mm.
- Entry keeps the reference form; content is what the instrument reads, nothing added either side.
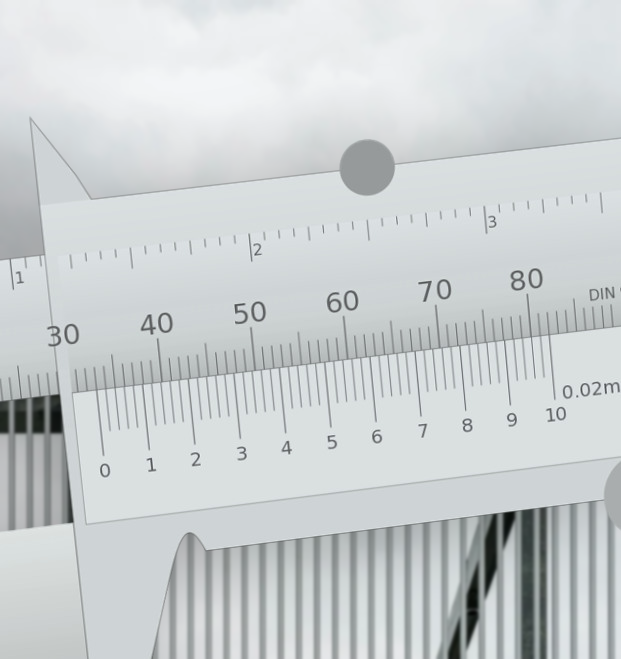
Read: 33.0mm
